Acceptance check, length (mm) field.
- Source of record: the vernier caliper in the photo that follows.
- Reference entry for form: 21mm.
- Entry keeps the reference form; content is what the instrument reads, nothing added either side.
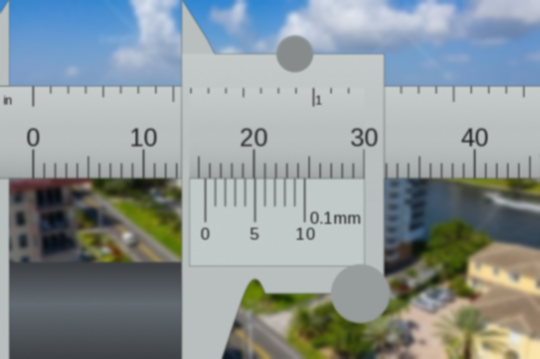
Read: 15.6mm
